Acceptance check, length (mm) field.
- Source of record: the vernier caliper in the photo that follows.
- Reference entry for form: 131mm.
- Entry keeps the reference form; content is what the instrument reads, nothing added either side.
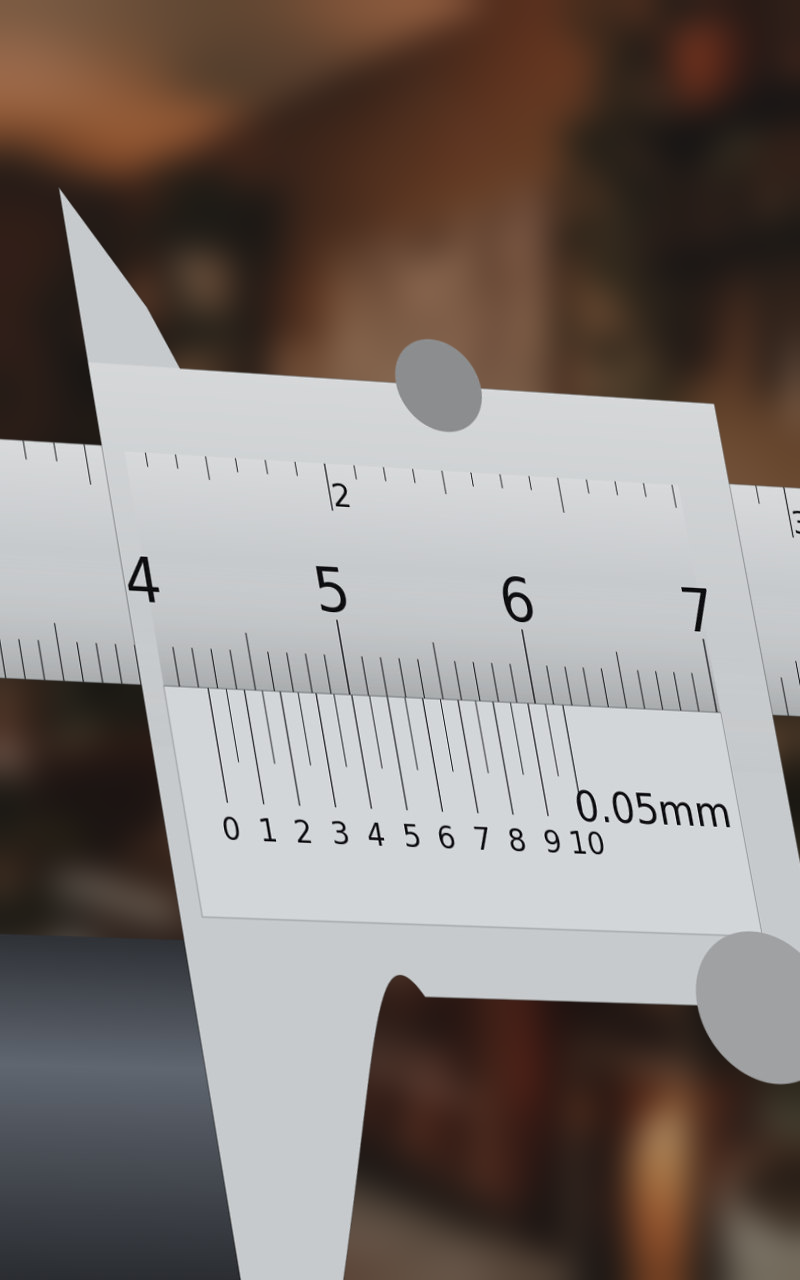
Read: 42.5mm
